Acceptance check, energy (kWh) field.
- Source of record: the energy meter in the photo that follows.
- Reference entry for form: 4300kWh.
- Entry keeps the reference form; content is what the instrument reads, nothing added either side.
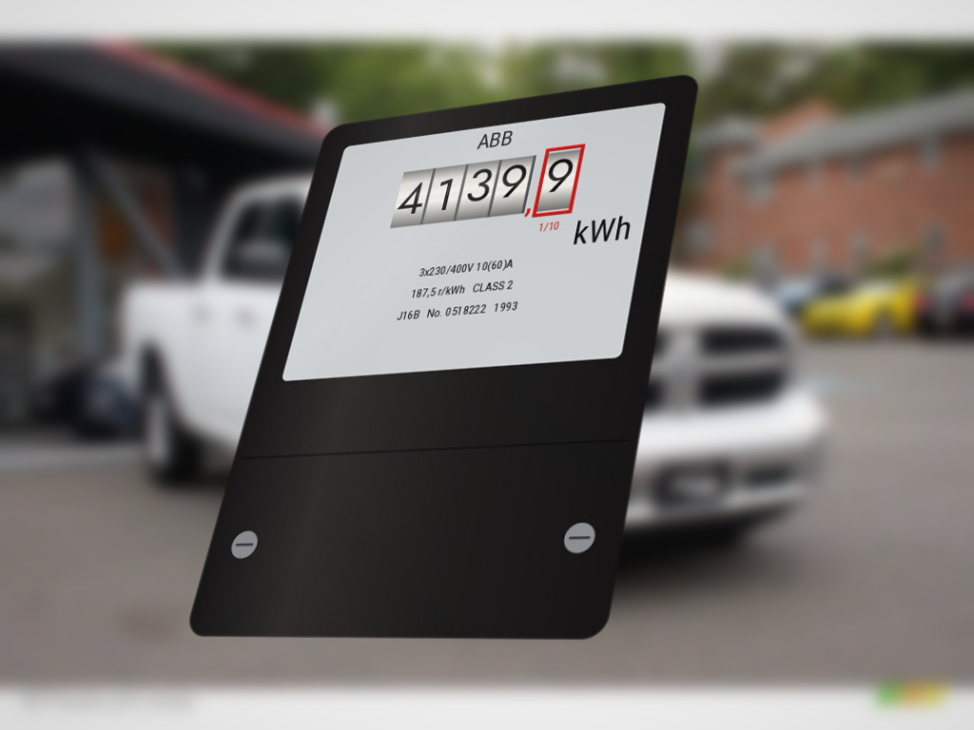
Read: 4139.9kWh
